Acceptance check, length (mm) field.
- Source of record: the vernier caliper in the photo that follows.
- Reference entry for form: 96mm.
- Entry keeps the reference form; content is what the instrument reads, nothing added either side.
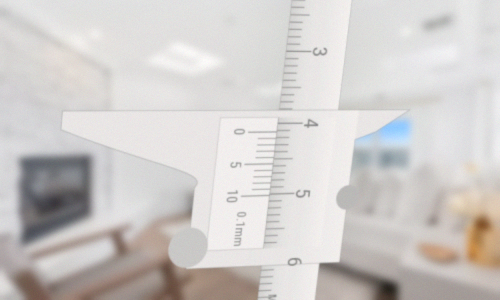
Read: 41.2mm
